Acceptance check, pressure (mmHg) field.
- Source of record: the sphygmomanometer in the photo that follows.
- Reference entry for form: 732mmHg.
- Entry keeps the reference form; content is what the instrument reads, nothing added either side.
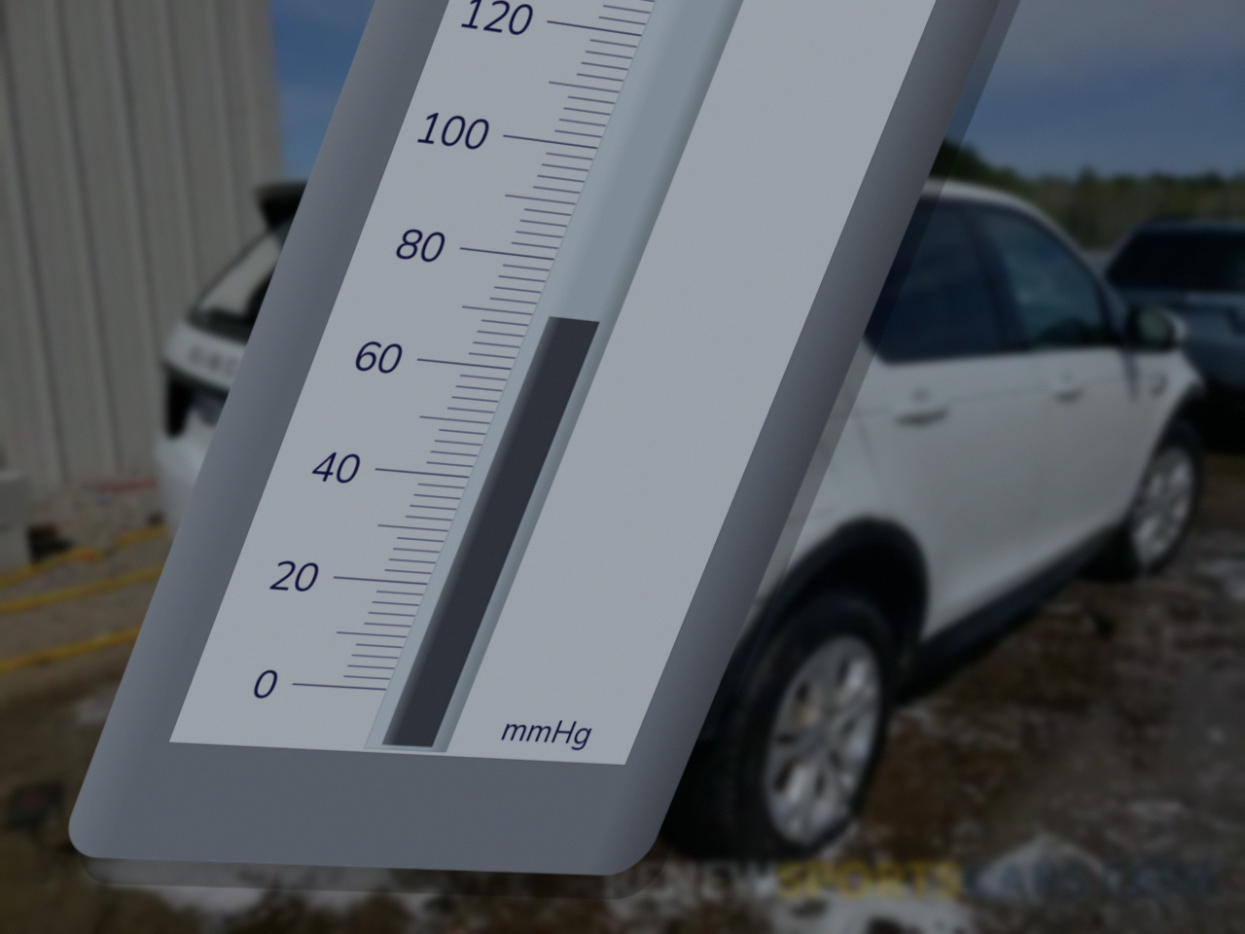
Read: 70mmHg
